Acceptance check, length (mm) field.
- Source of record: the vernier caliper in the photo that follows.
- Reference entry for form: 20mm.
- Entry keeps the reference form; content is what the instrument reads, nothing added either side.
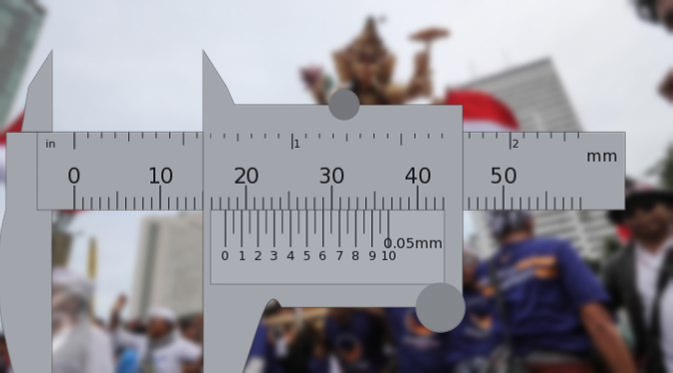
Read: 17.6mm
